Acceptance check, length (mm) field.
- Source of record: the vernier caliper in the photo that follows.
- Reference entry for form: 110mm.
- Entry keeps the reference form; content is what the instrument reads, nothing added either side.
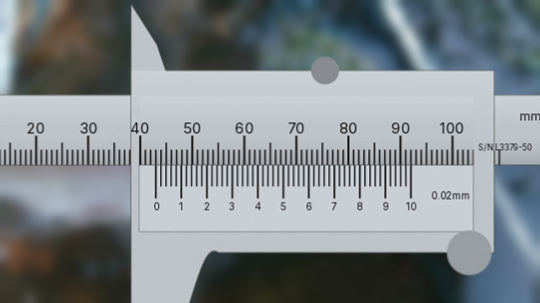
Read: 43.0mm
